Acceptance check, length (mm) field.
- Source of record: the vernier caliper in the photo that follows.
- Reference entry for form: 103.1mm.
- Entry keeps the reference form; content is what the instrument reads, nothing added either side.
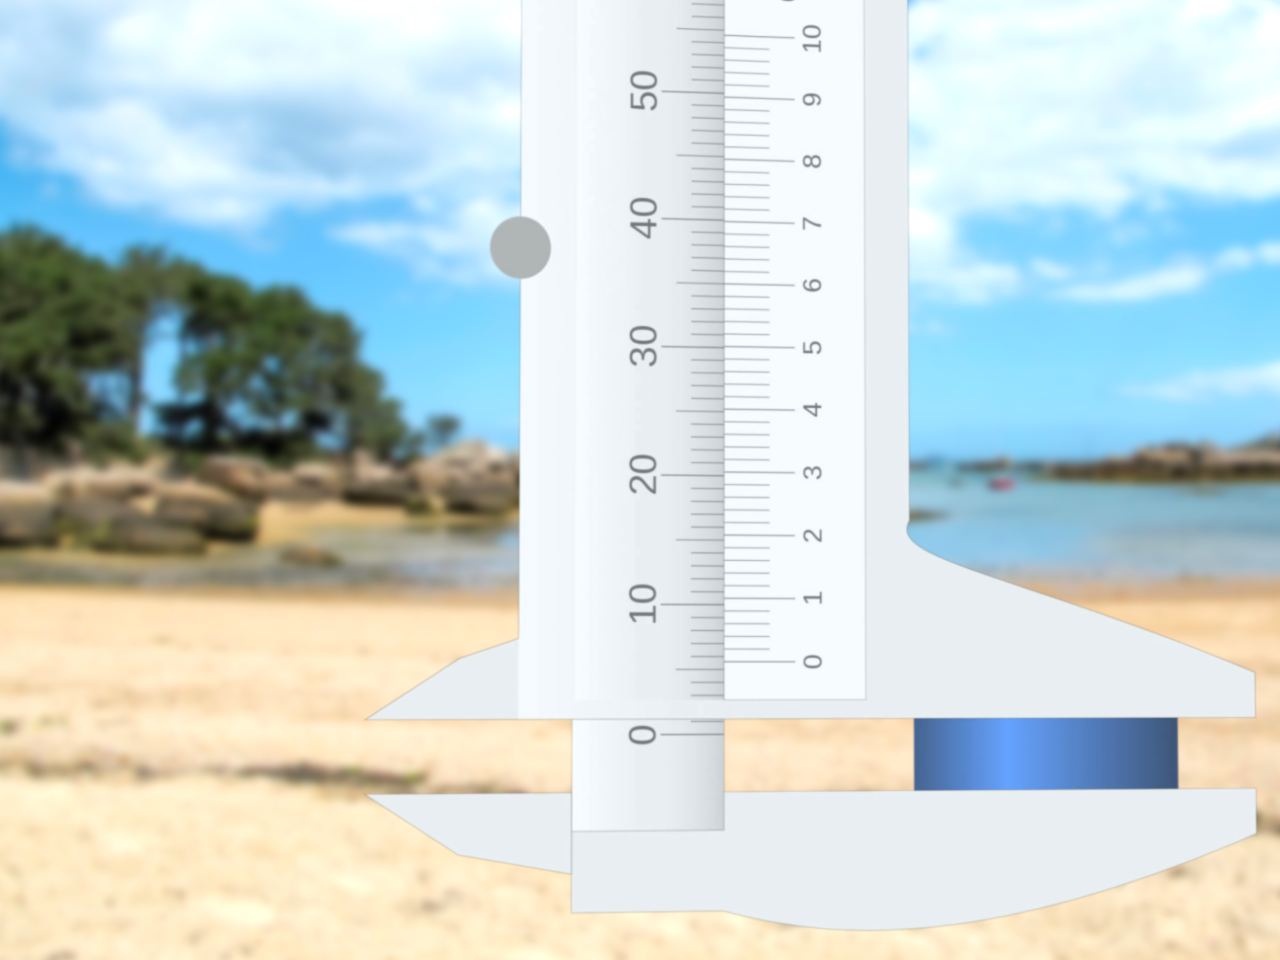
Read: 5.6mm
